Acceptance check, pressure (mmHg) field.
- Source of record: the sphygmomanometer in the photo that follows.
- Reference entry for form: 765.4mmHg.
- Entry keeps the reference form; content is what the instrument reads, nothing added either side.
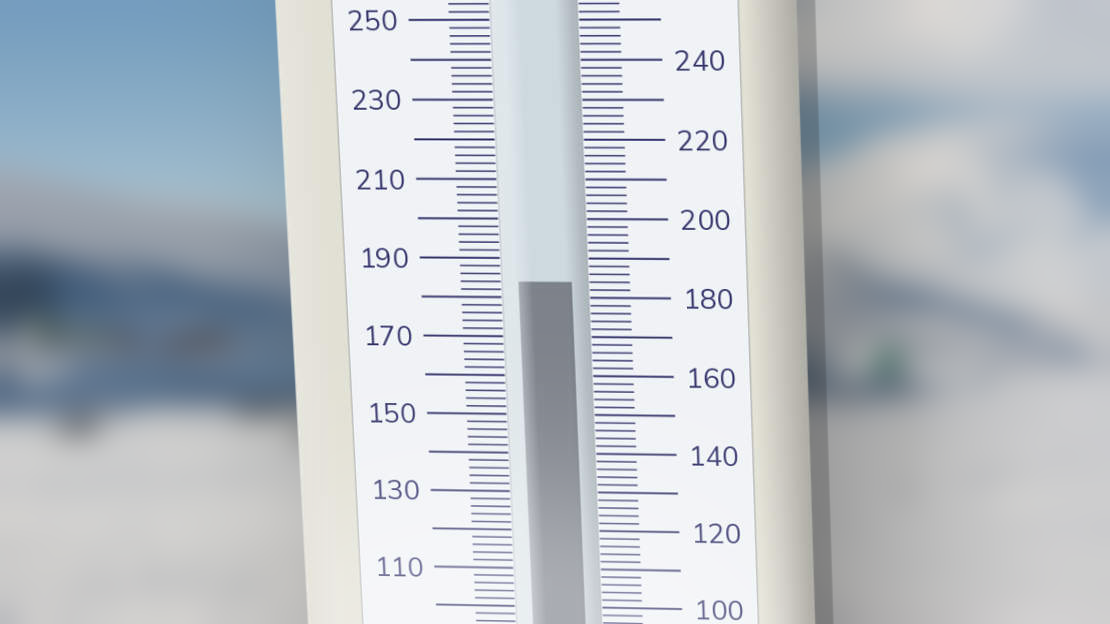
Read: 184mmHg
